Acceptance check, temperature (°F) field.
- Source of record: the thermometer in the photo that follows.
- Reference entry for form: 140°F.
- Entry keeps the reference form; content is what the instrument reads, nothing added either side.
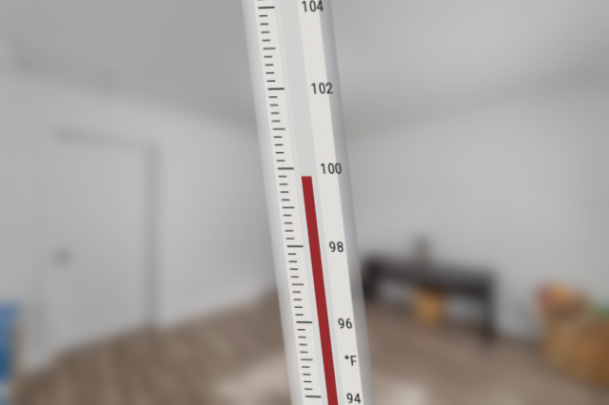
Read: 99.8°F
